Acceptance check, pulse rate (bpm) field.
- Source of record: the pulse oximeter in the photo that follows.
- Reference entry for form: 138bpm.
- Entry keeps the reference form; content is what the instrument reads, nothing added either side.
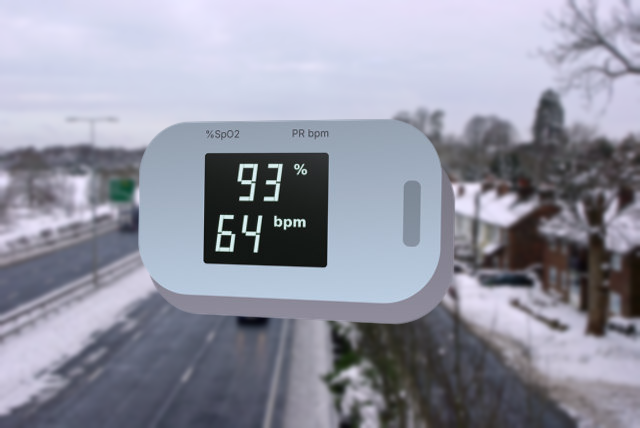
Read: 64bpm
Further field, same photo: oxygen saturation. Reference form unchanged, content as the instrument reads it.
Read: 93%
